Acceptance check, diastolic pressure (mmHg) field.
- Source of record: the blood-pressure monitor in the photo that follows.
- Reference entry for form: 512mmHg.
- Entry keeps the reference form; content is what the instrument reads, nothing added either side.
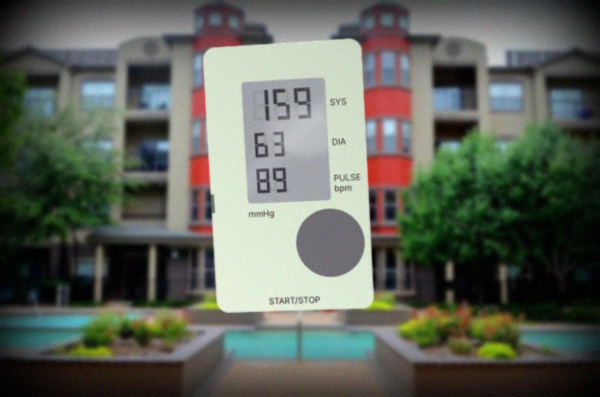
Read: 63mmHg
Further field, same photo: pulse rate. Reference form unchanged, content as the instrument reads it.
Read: 89bpm
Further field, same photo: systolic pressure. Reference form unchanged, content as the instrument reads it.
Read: 159mmHg
